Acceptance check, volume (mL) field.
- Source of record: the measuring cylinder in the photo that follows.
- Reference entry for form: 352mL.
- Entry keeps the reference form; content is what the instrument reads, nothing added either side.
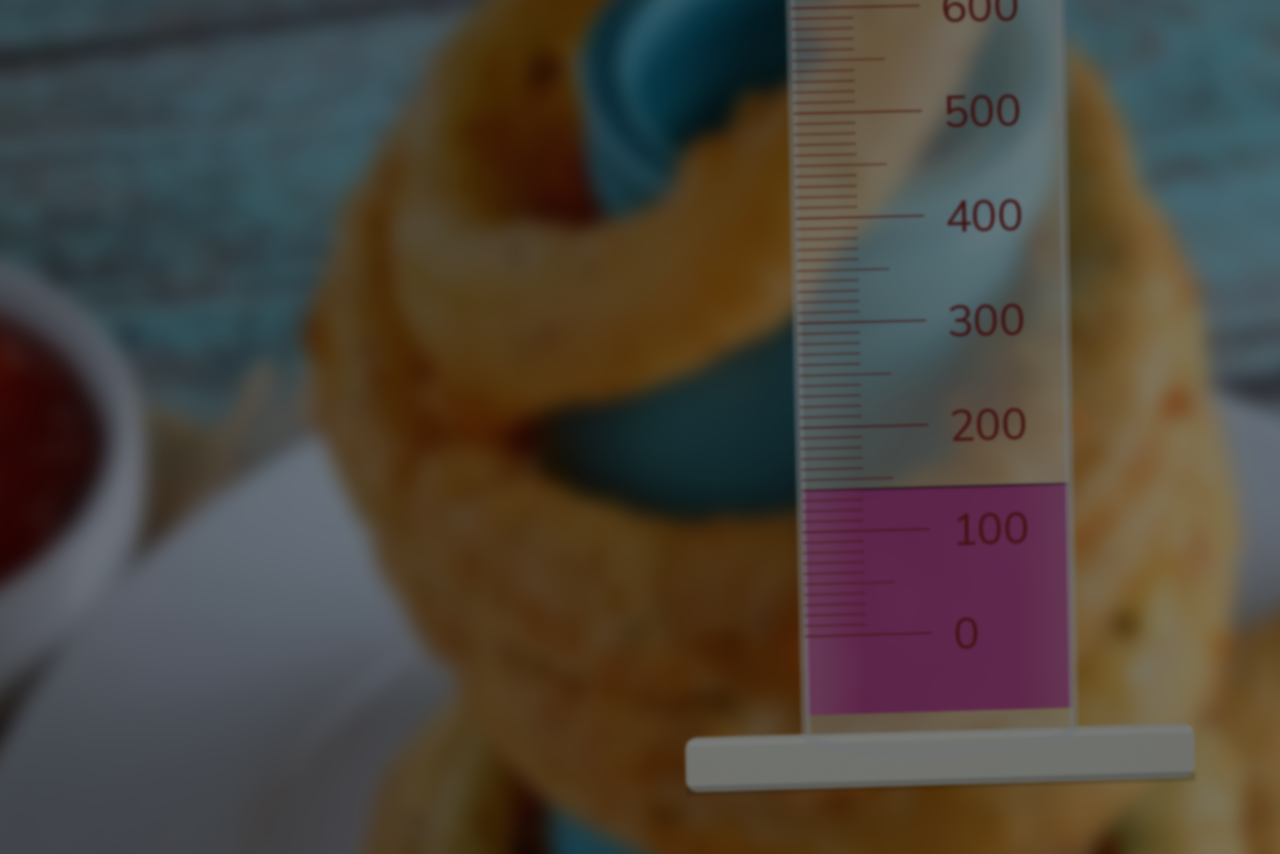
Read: 140mL
